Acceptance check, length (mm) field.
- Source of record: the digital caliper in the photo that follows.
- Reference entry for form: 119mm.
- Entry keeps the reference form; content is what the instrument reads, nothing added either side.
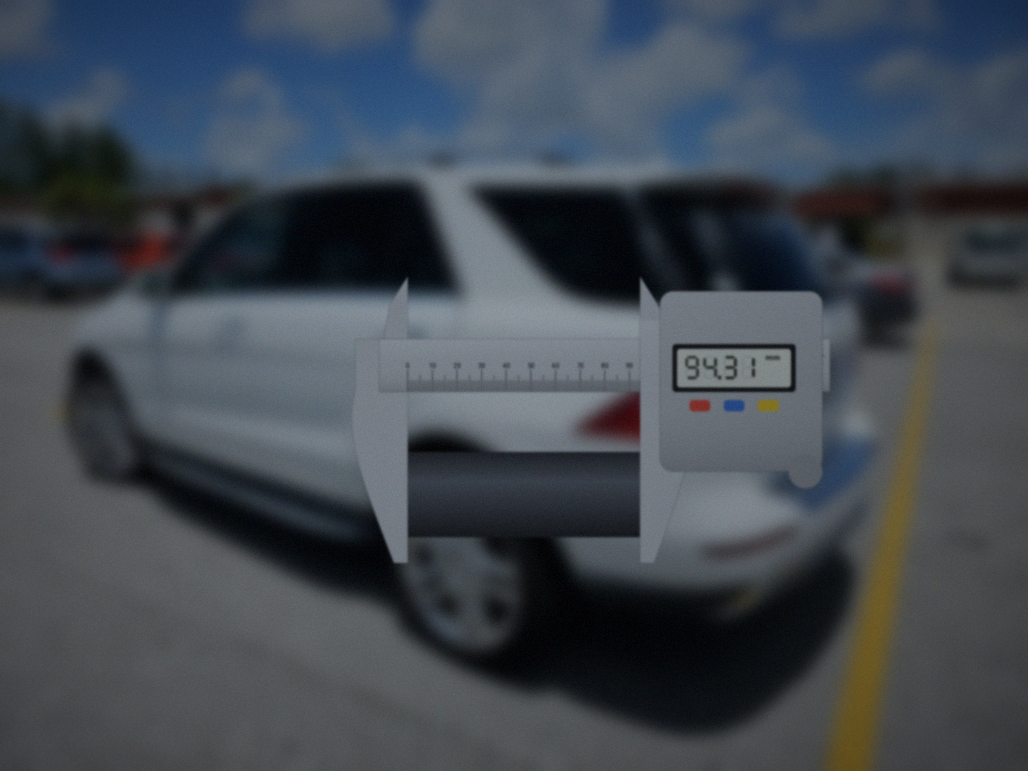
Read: 94.31mm
